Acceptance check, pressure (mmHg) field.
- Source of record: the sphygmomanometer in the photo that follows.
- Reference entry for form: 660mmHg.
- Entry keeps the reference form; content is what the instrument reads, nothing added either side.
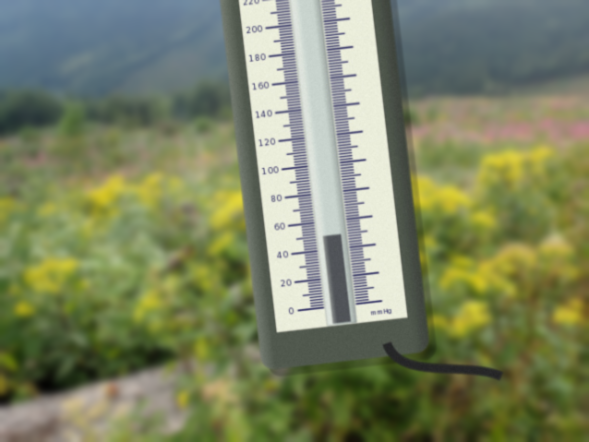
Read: 50mmHg
